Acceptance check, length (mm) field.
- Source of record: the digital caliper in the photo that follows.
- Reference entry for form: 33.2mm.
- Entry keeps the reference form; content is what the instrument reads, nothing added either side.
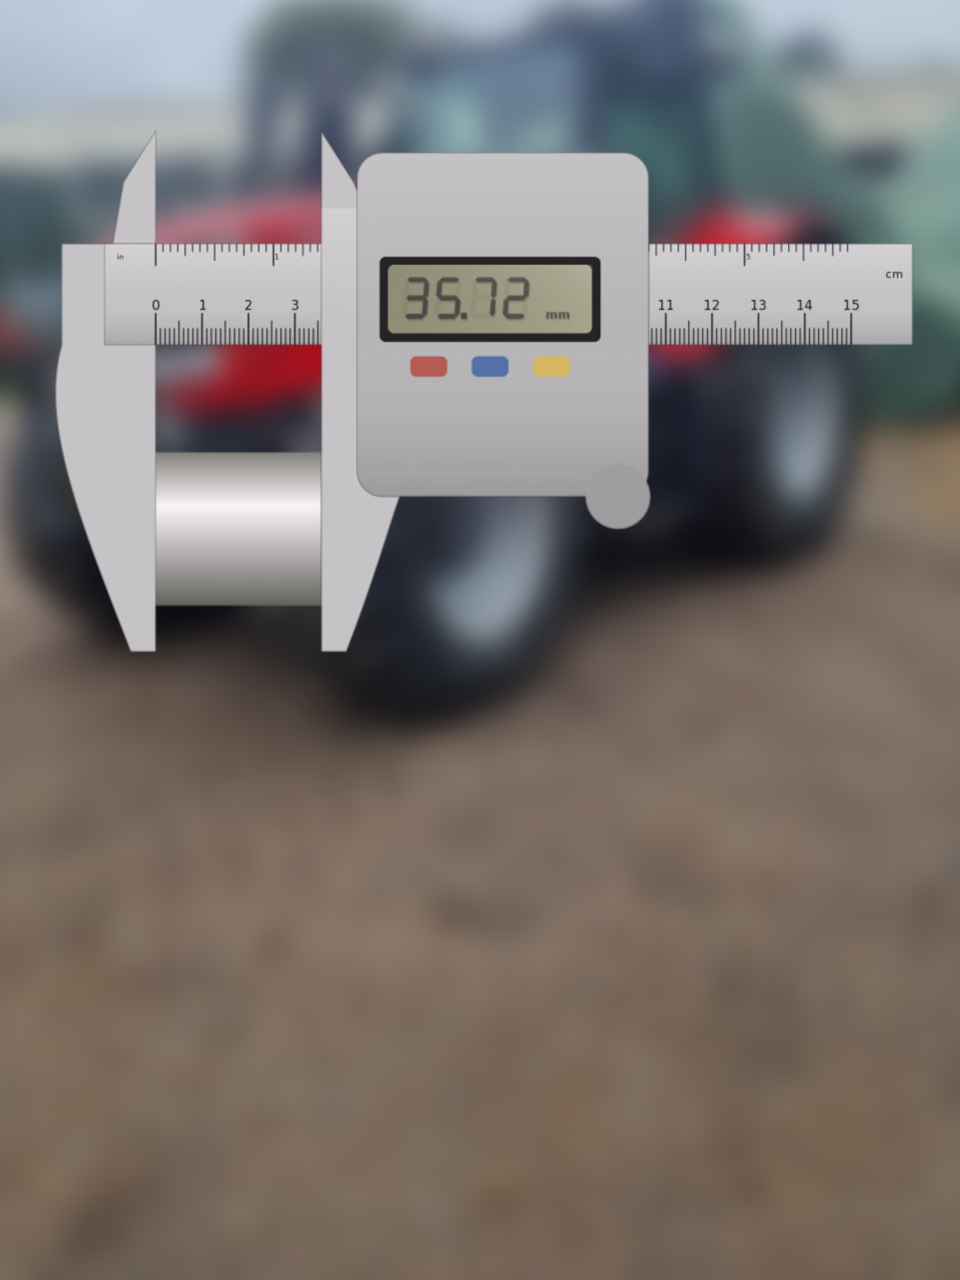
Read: 35.72mm
